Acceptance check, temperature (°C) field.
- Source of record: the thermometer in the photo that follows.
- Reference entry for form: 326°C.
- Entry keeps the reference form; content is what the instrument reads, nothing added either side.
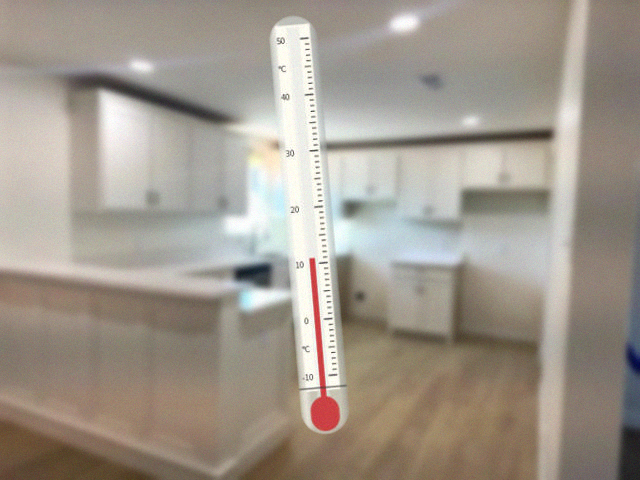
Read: 11°C
